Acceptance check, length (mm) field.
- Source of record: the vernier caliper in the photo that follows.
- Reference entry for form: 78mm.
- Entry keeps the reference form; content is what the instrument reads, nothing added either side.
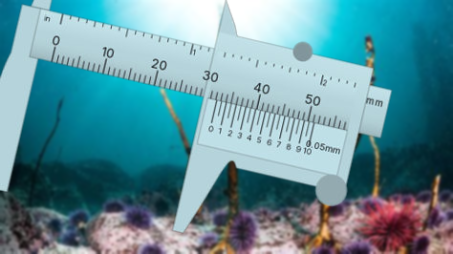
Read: 32.2mm
